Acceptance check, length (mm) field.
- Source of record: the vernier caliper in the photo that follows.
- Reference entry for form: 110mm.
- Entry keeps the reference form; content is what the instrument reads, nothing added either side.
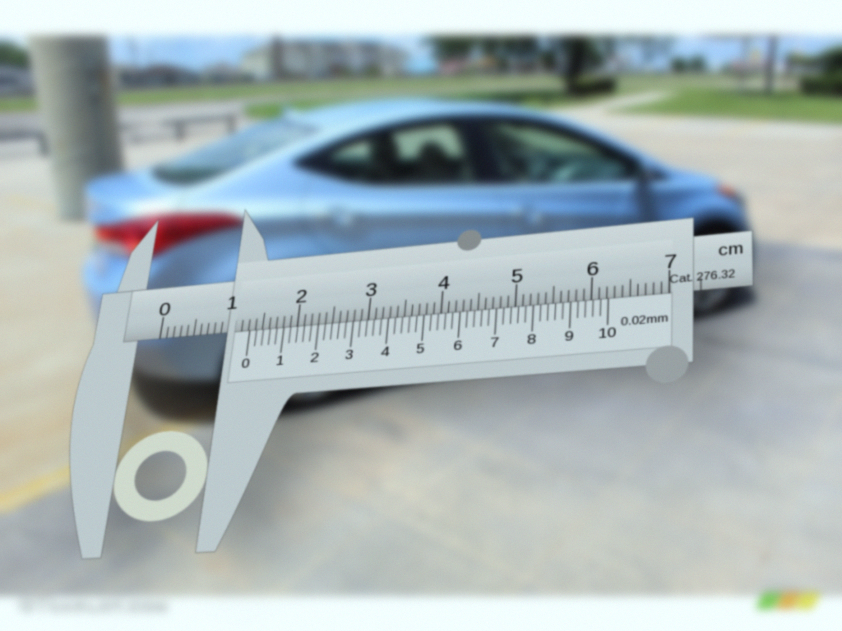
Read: 13.2mm
